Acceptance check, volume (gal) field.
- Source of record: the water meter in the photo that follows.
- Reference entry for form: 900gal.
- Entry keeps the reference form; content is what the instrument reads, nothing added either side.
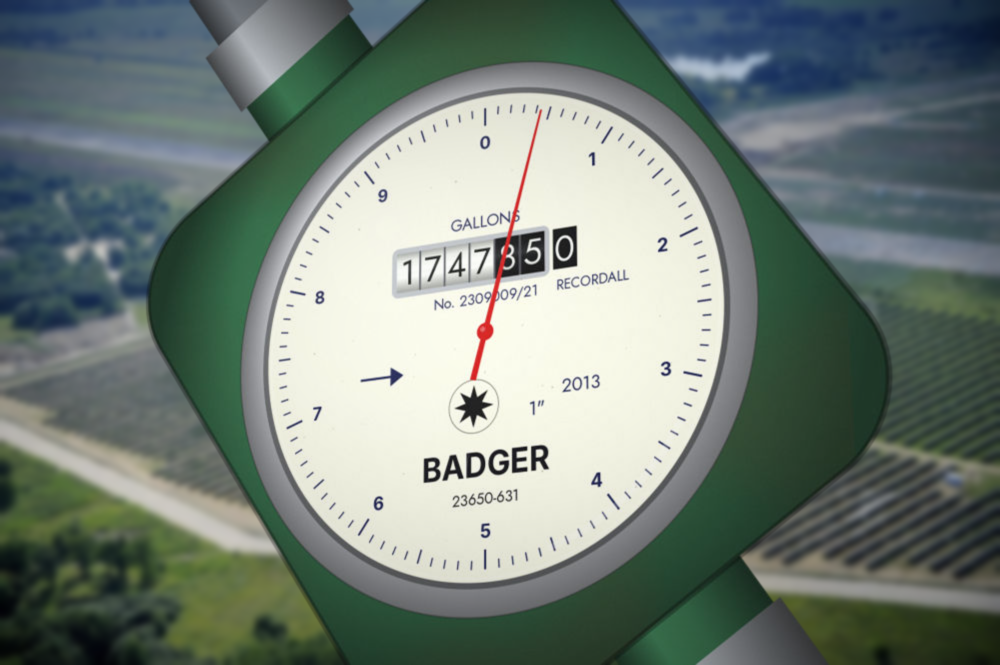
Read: 1747850.4gal
